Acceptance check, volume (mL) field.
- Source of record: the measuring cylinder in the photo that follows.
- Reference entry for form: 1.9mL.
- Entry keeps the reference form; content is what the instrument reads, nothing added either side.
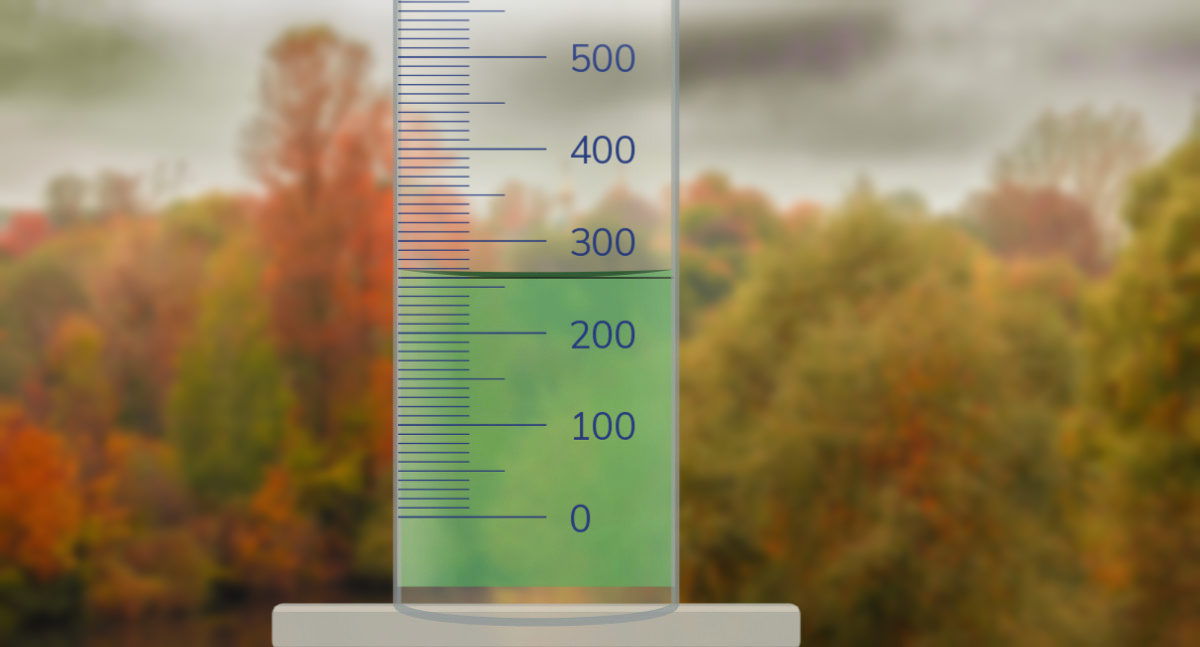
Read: 260mL
